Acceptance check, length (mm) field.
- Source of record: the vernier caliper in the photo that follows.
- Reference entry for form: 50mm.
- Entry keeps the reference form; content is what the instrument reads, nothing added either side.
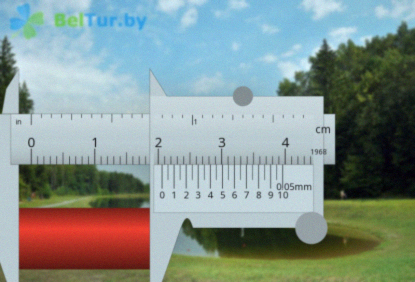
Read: 20.6mm
